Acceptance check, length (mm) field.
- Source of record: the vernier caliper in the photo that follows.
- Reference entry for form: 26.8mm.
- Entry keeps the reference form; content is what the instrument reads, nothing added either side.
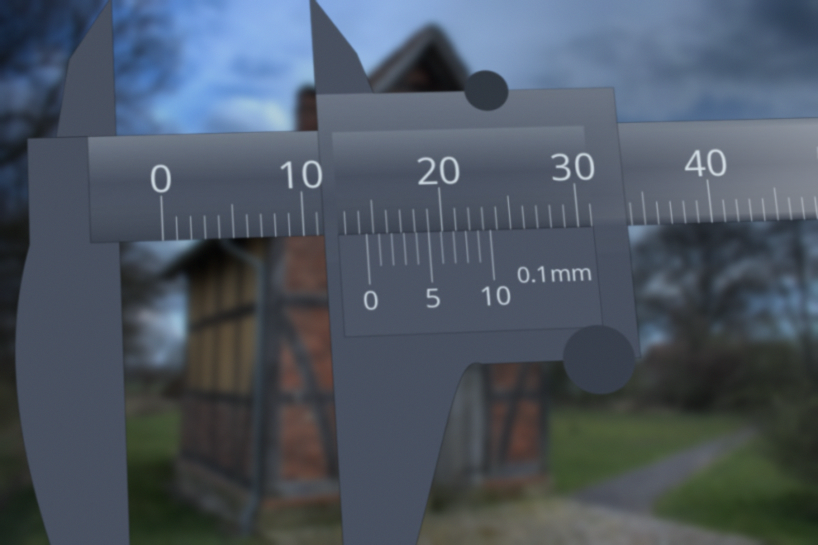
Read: 14.5mm
